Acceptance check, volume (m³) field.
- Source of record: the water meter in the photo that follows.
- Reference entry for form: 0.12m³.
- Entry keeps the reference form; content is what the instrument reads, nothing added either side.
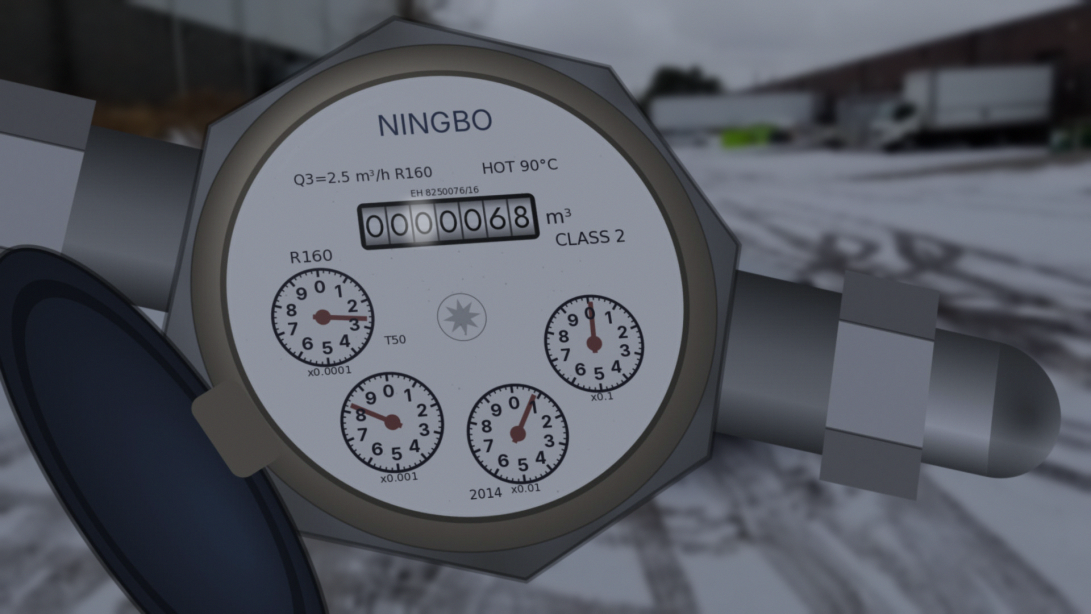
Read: 68.0082m³
